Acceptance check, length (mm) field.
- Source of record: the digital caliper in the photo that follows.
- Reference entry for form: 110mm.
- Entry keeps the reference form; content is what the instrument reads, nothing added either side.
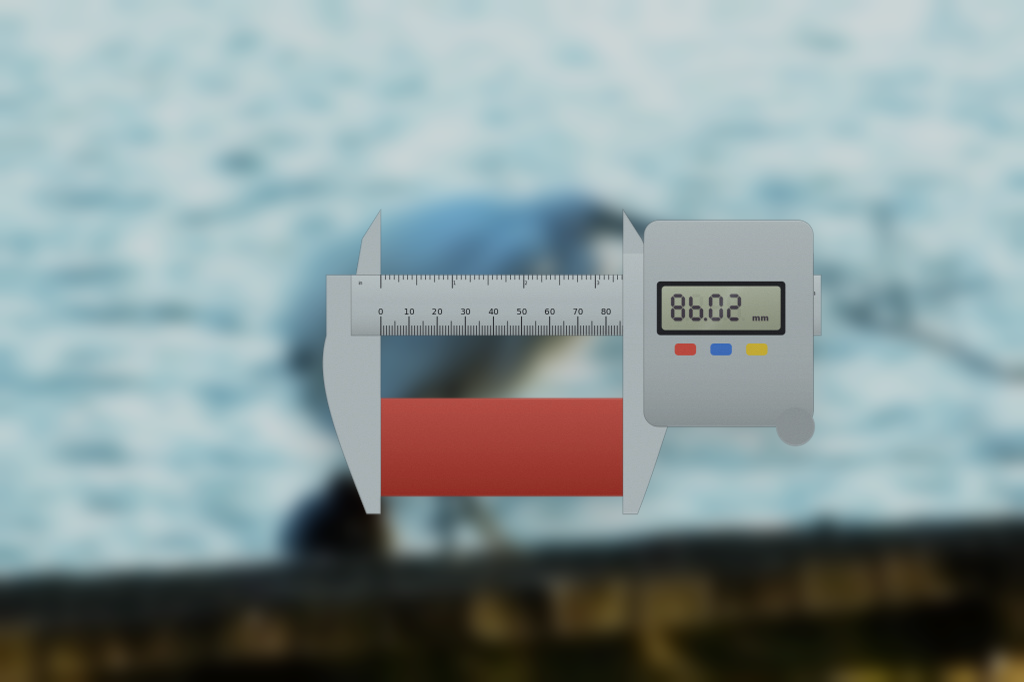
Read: 86.02mm
